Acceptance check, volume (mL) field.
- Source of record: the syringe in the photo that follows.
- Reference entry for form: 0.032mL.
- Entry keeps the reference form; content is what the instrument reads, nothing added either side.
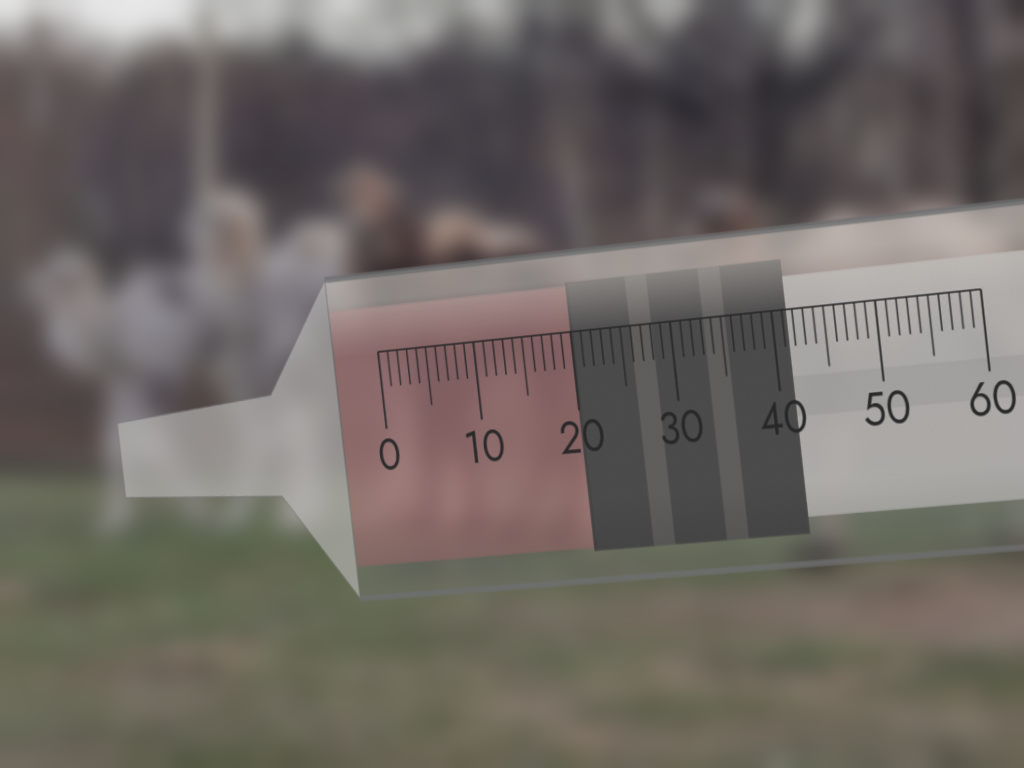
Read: 20mL
